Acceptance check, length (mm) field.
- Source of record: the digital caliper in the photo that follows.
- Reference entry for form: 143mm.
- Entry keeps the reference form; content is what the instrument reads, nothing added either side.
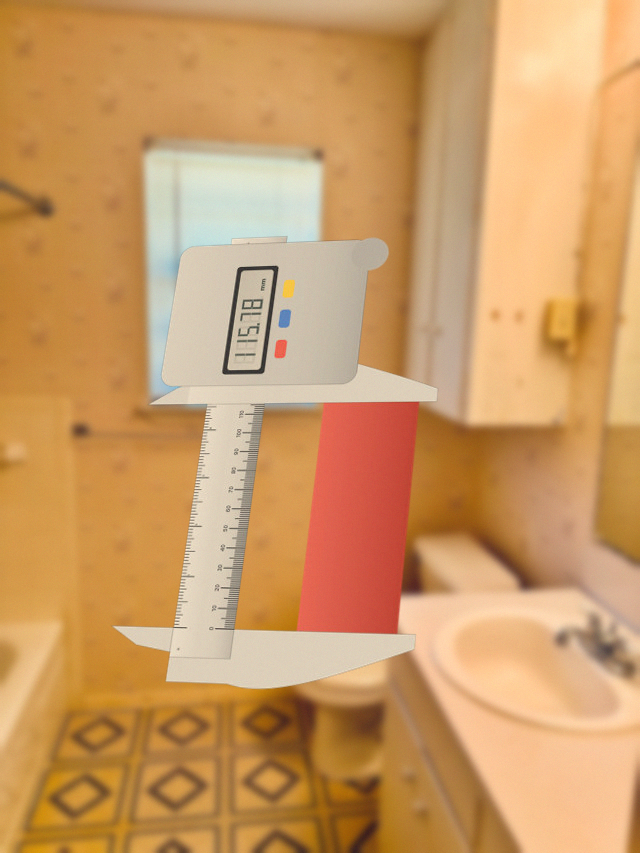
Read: 115.78mm
